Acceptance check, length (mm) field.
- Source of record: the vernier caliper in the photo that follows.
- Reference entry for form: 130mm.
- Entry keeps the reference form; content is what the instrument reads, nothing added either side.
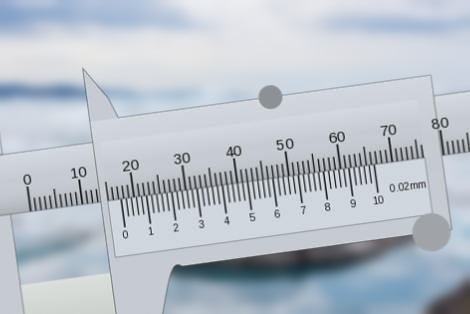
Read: 17.5mm
